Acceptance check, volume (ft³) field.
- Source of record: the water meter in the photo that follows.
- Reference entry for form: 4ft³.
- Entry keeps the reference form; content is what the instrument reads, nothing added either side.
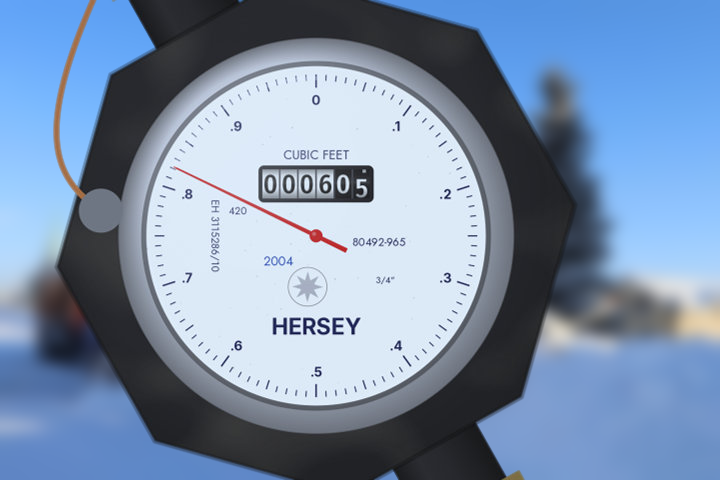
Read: 604.82ft³
